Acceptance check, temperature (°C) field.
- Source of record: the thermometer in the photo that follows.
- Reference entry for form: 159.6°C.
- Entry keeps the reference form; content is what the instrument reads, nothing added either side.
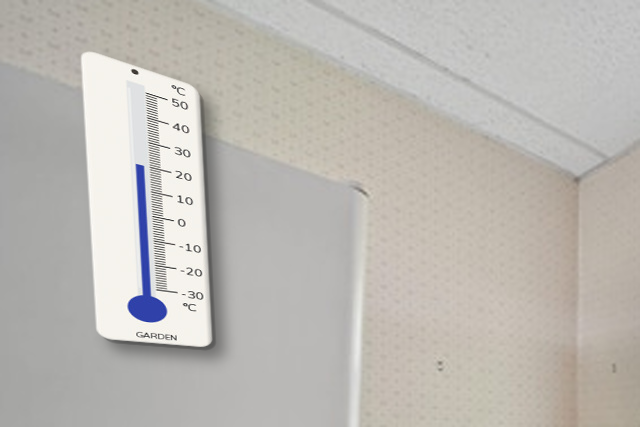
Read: 20°C
